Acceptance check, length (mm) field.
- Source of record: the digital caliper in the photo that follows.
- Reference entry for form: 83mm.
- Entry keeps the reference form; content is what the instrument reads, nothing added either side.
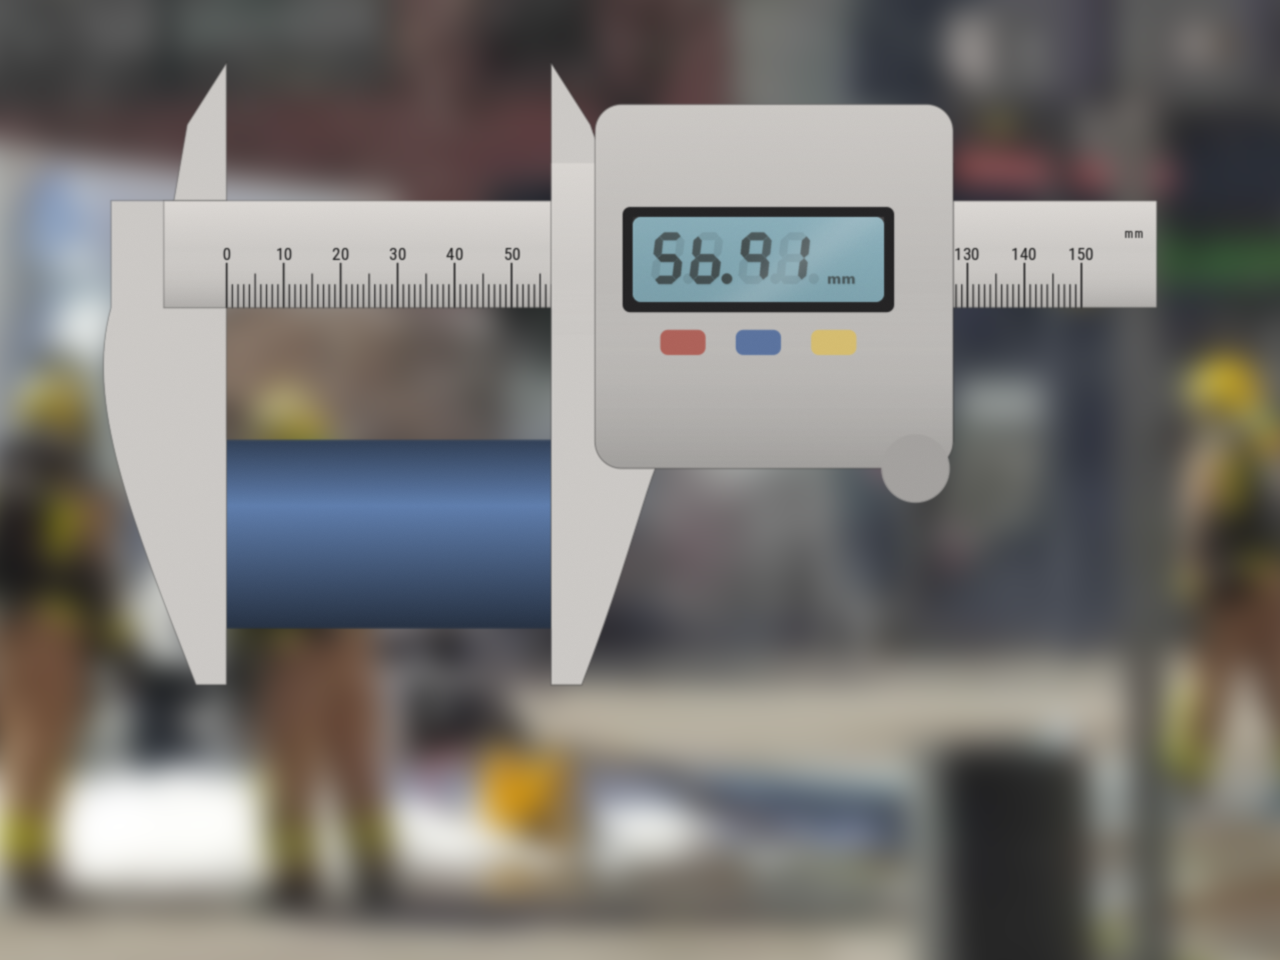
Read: 56.91mm
